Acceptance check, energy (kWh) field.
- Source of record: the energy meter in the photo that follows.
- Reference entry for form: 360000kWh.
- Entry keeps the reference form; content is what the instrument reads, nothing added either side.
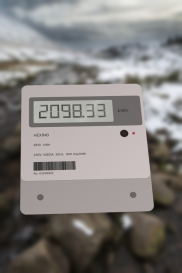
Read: 2098.33kWh
